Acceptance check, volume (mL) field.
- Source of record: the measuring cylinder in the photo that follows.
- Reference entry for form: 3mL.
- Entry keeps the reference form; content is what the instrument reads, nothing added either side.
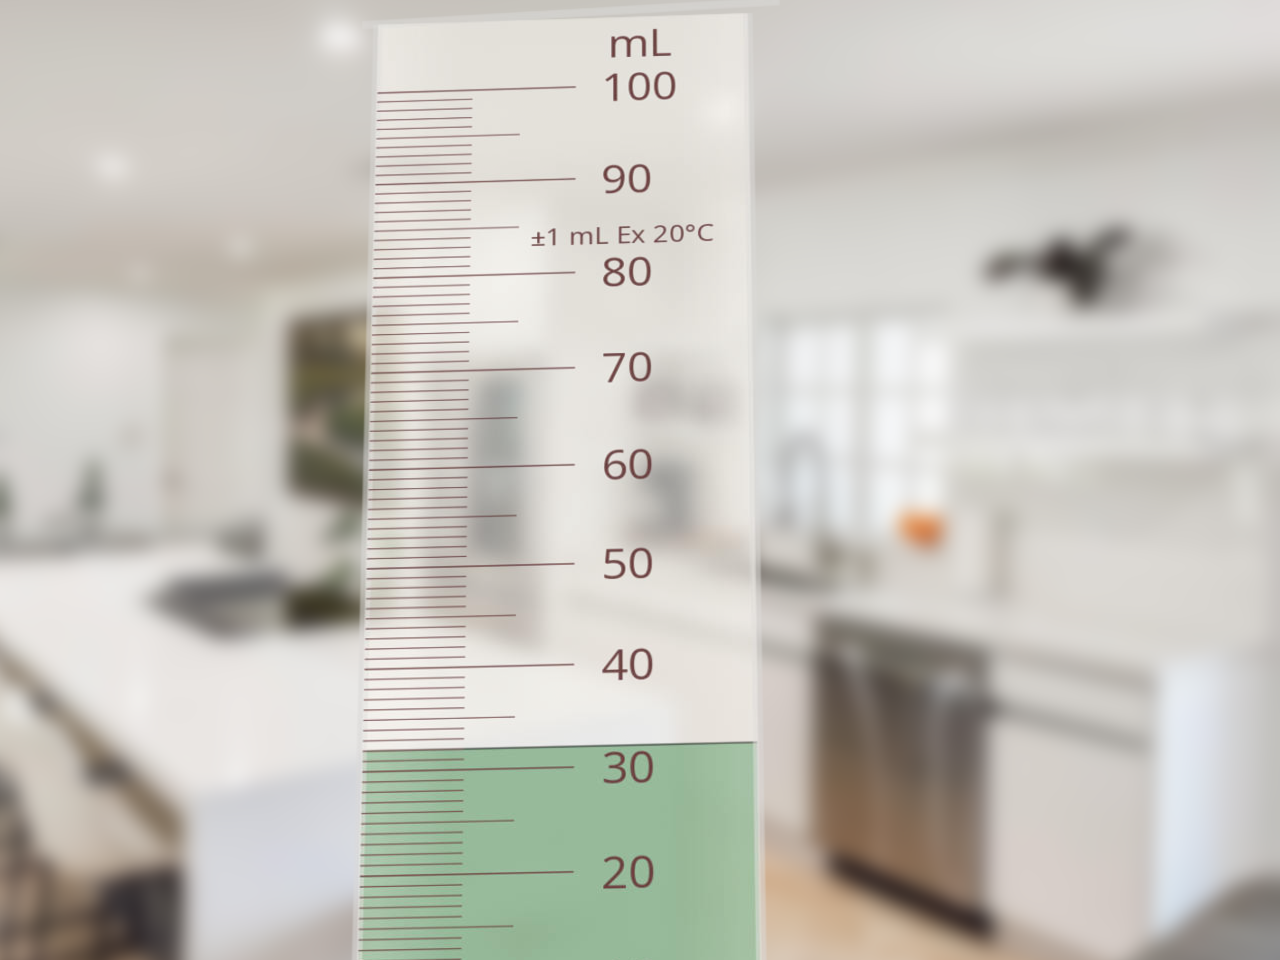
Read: 32mL
